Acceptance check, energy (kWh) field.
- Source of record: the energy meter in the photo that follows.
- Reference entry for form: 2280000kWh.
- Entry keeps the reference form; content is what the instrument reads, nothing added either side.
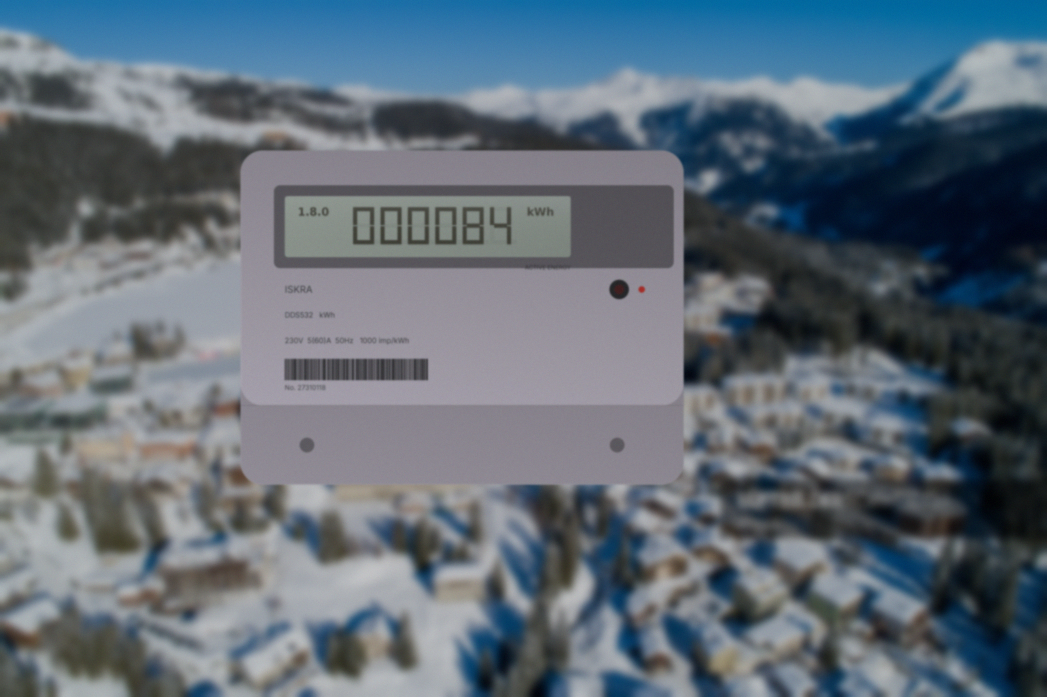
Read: 84kWh
